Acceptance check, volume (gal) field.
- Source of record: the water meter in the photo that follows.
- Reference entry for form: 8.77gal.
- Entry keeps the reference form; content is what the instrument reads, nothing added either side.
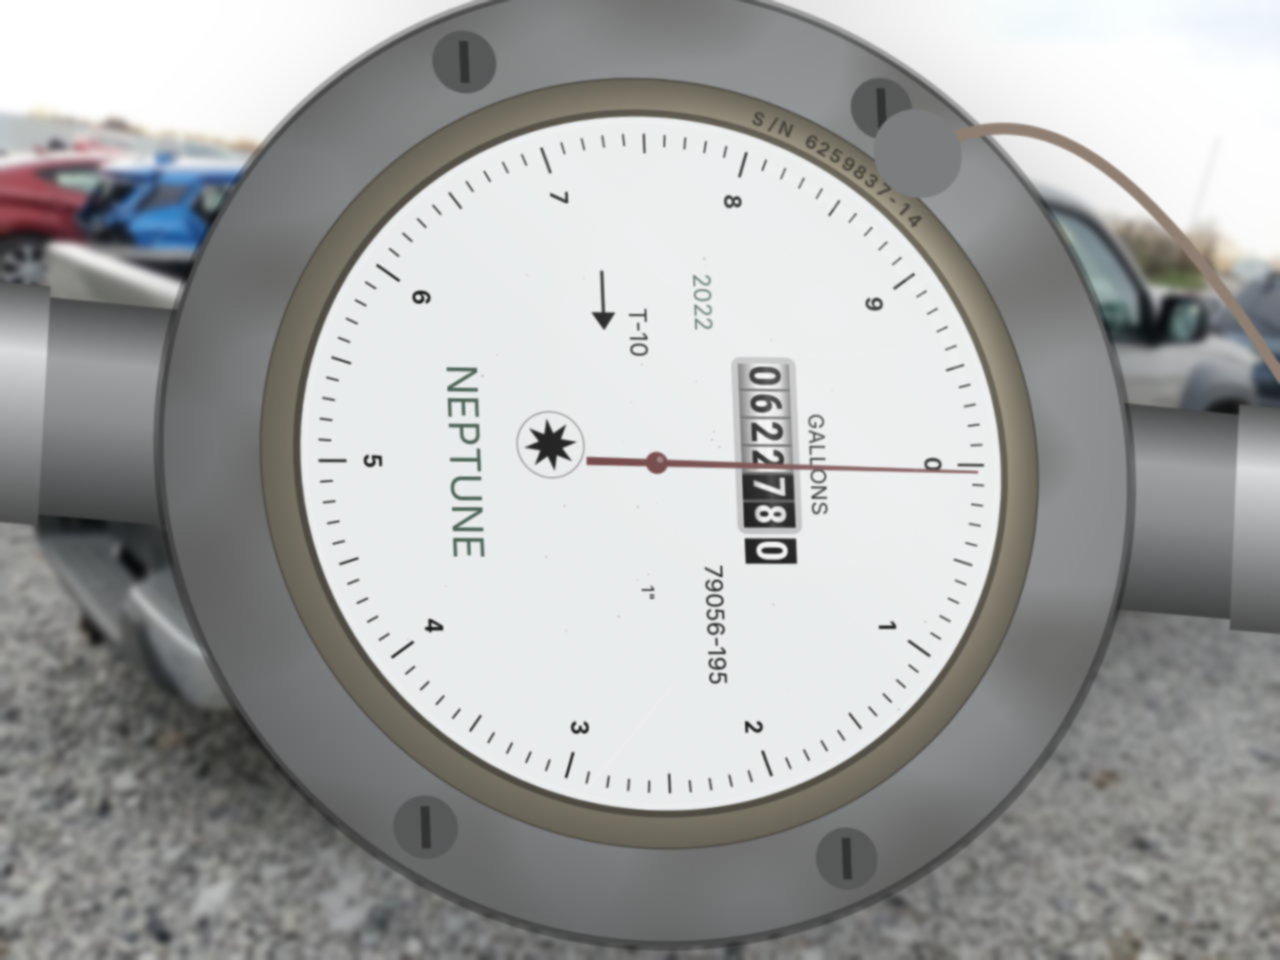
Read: 622780.0gal
